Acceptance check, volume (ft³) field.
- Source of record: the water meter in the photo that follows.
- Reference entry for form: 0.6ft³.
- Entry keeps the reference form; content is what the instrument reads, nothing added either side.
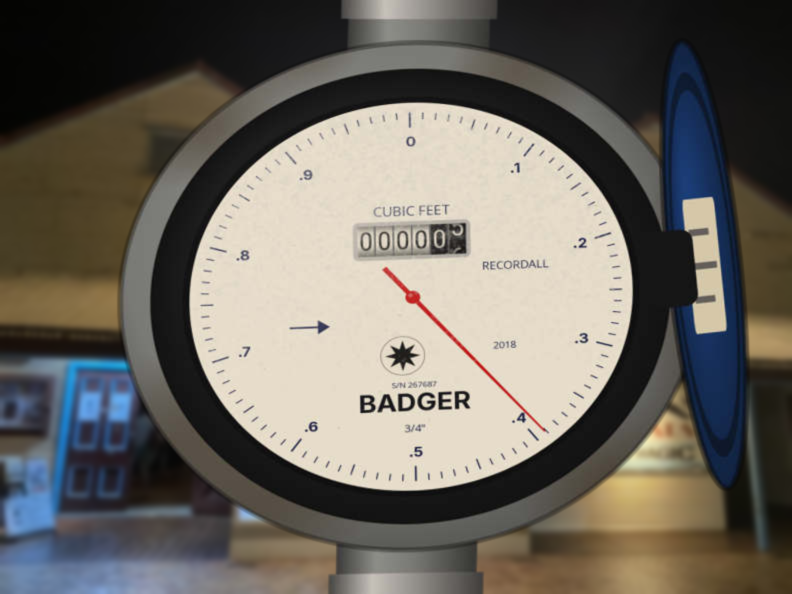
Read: 5.39ft³
